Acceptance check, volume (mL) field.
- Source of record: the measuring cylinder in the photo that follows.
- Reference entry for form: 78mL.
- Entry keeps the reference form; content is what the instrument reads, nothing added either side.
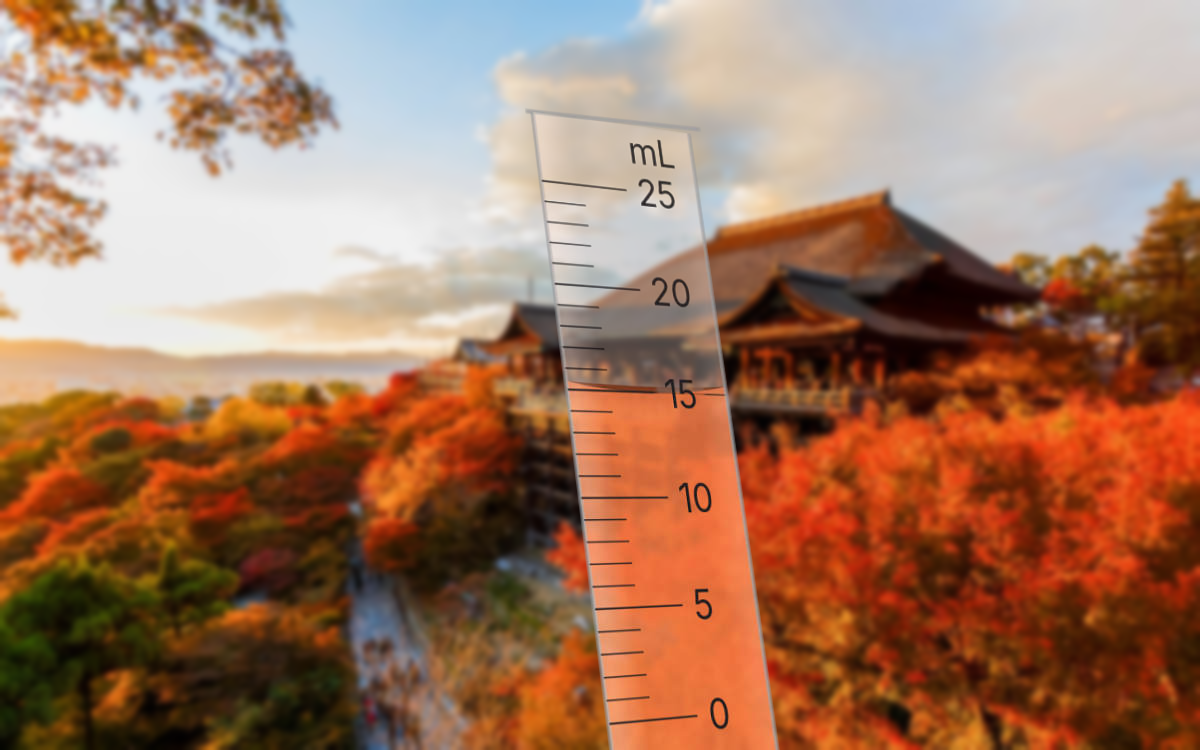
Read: 15mL
